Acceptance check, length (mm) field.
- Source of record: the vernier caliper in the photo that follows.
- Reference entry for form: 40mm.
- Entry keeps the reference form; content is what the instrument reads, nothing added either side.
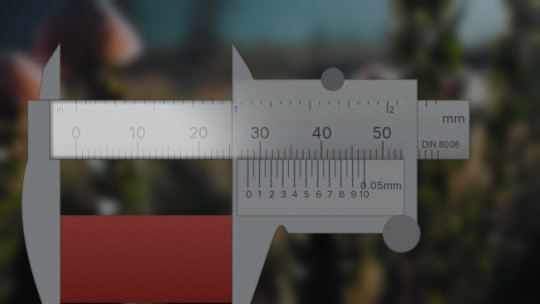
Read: 28.0mm
